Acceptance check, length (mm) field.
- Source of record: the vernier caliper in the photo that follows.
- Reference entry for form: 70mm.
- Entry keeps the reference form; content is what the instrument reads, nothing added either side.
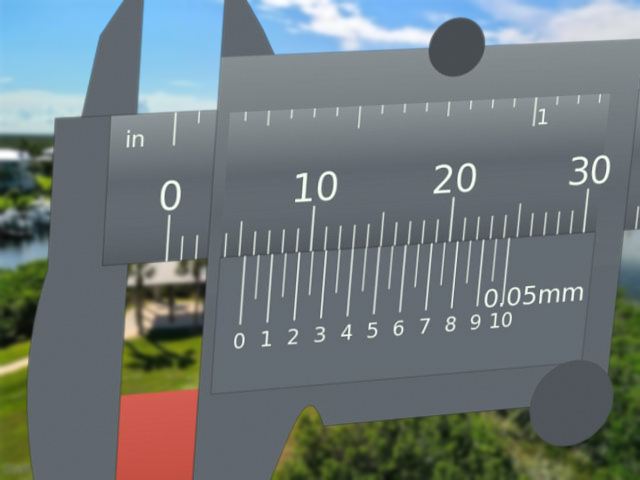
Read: 5.4mm
